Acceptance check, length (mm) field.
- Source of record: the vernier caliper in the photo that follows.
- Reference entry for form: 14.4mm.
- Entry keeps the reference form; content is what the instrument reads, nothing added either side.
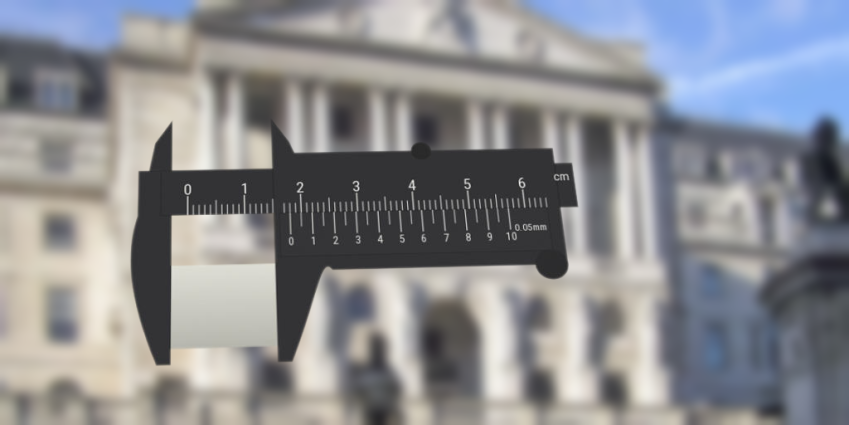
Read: 18.0mm
